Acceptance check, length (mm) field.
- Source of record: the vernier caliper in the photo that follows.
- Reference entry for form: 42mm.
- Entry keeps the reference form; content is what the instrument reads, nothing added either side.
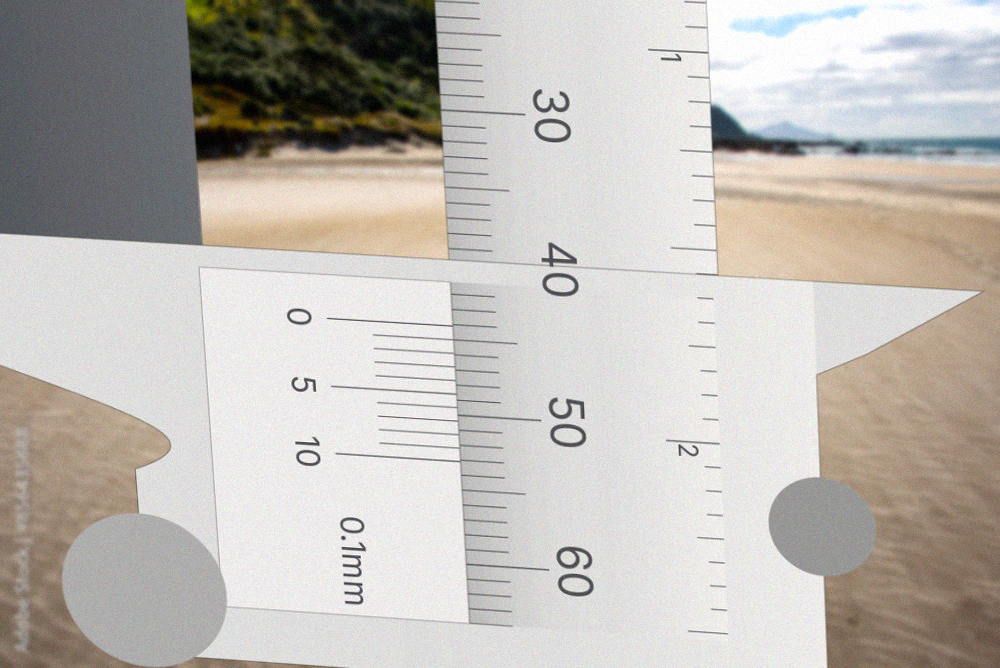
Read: 44.1mm
